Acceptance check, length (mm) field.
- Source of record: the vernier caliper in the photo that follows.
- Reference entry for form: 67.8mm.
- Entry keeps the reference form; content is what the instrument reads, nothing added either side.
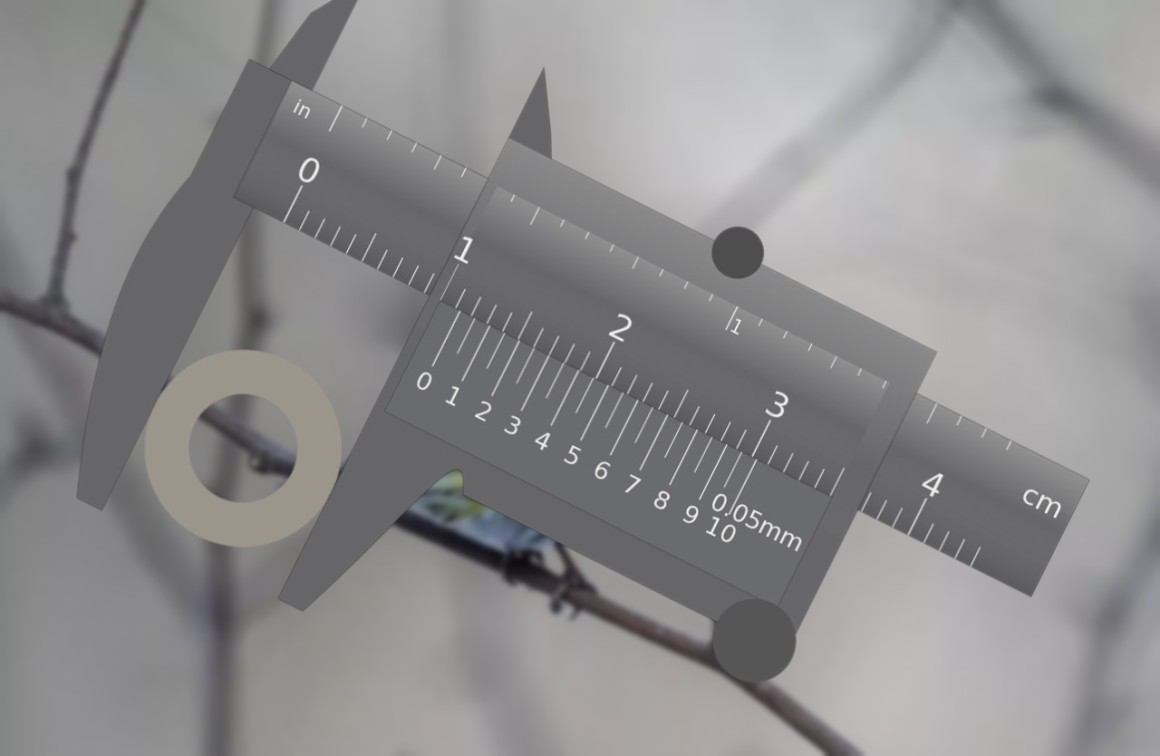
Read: 11.3mm
